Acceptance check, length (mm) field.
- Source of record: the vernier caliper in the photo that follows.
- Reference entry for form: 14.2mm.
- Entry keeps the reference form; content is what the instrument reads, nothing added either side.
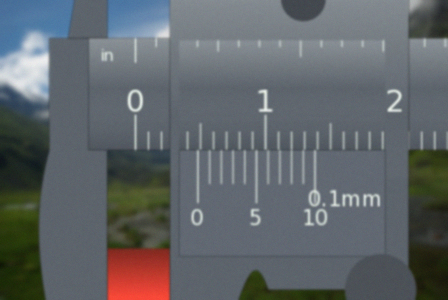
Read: 4.8mm
